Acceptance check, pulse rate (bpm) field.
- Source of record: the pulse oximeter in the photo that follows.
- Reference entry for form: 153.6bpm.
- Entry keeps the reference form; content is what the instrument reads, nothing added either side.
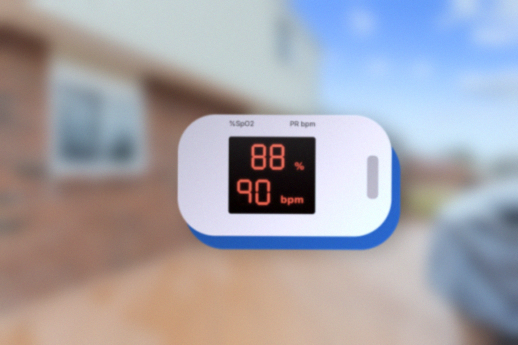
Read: 90bpm
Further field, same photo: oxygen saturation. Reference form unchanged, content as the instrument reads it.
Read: 88%
